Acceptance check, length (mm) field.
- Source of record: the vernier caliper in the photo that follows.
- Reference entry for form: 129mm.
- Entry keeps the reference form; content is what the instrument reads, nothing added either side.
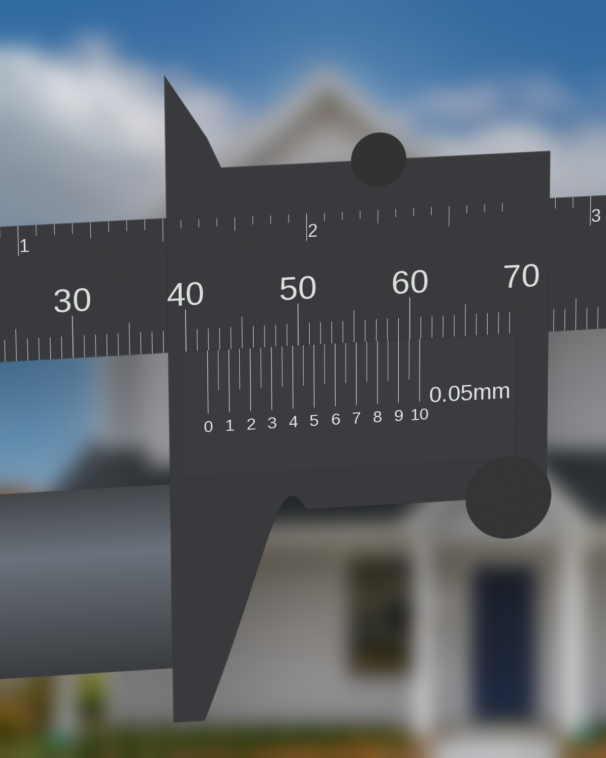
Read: 41.9mm
